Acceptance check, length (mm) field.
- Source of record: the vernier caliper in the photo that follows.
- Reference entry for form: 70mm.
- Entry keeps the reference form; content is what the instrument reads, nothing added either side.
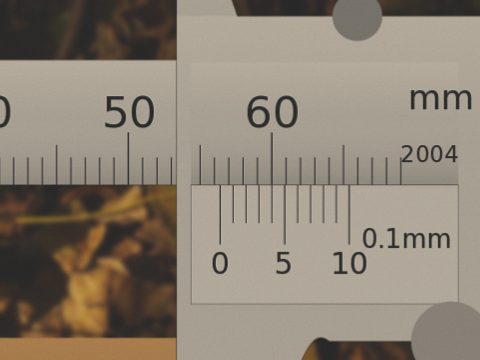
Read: 56.4mm
